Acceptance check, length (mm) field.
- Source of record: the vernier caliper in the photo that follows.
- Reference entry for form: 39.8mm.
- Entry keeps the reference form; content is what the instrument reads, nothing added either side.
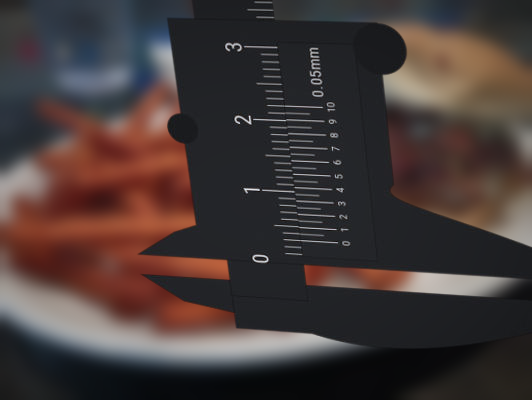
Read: 3.0mm
